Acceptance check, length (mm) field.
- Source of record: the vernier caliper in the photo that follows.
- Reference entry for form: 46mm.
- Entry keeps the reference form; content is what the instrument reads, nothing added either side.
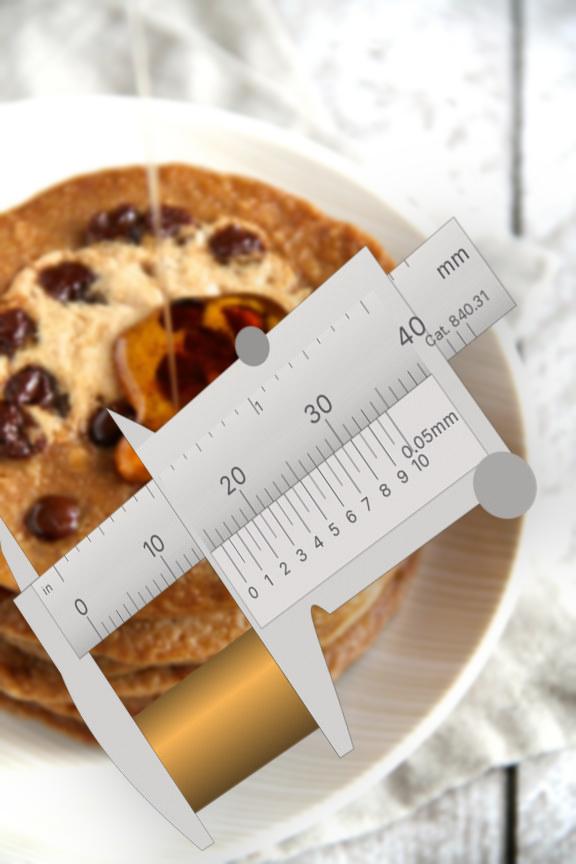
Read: 15.6mm
